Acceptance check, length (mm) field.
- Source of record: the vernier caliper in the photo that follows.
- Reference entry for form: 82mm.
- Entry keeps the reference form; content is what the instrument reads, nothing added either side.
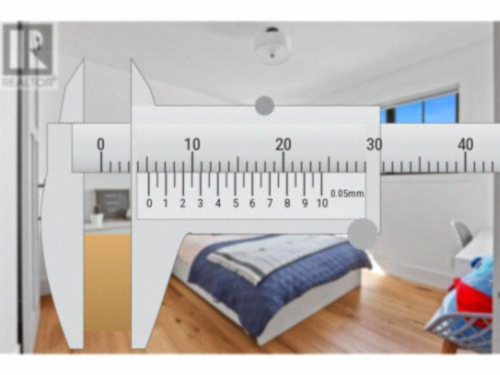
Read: 5.2mm
